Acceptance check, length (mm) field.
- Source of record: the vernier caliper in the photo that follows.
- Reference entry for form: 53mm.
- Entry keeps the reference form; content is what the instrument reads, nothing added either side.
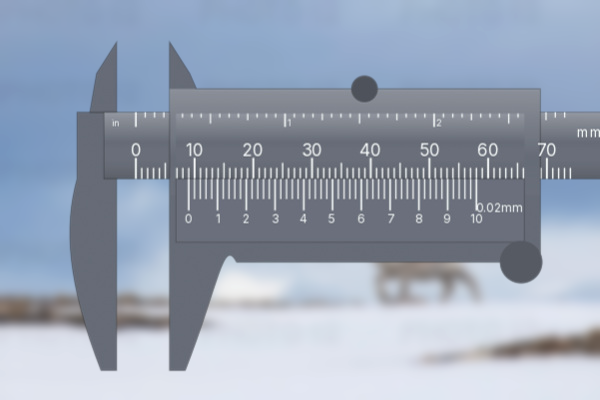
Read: 9.0mm
